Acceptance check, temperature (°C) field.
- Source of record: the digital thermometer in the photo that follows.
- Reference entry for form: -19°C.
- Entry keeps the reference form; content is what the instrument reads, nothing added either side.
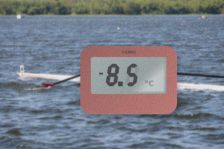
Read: -8.5°C
